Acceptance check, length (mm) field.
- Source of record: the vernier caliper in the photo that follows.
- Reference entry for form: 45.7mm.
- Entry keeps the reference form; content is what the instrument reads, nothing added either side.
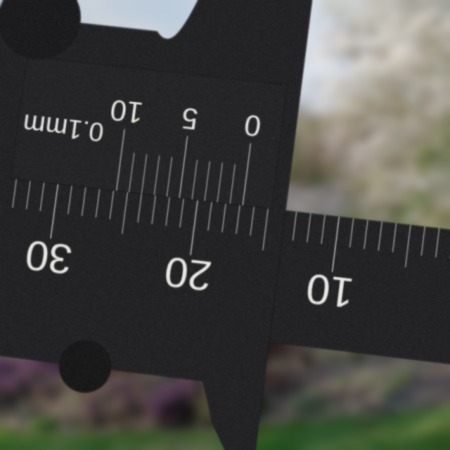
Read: 16.8mm
